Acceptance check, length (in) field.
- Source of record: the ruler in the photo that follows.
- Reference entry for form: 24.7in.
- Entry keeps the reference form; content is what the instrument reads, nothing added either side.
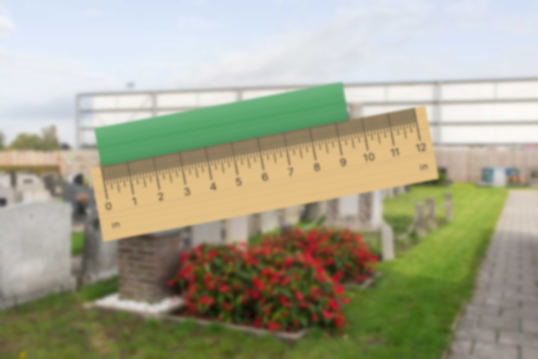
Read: 9.5in
